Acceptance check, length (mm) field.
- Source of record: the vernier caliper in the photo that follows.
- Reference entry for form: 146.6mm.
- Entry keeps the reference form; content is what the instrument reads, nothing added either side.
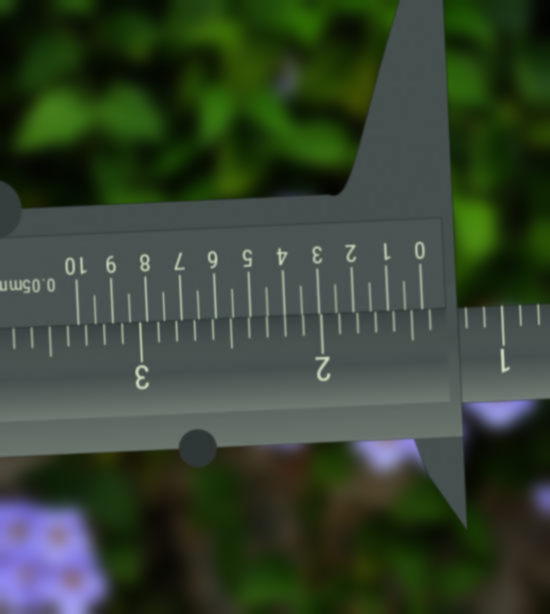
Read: 14.4mm
